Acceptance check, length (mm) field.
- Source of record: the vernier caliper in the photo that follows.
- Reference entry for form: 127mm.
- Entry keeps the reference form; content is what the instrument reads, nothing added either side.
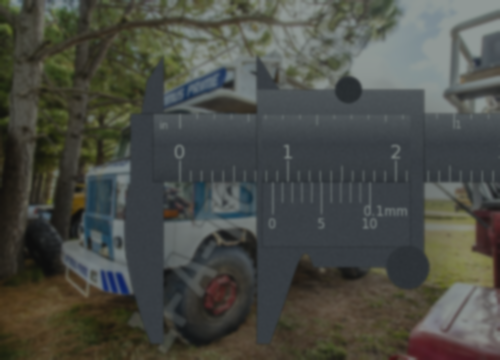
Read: 8.6mm
